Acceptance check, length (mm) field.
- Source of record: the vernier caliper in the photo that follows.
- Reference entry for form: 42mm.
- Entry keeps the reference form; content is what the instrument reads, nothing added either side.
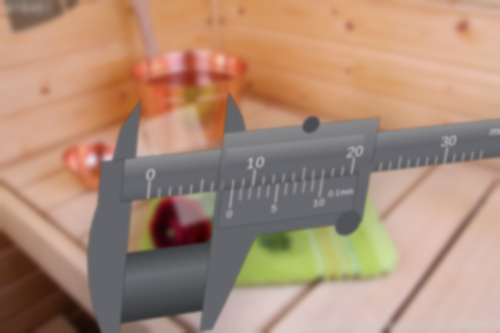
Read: 8.0mm
